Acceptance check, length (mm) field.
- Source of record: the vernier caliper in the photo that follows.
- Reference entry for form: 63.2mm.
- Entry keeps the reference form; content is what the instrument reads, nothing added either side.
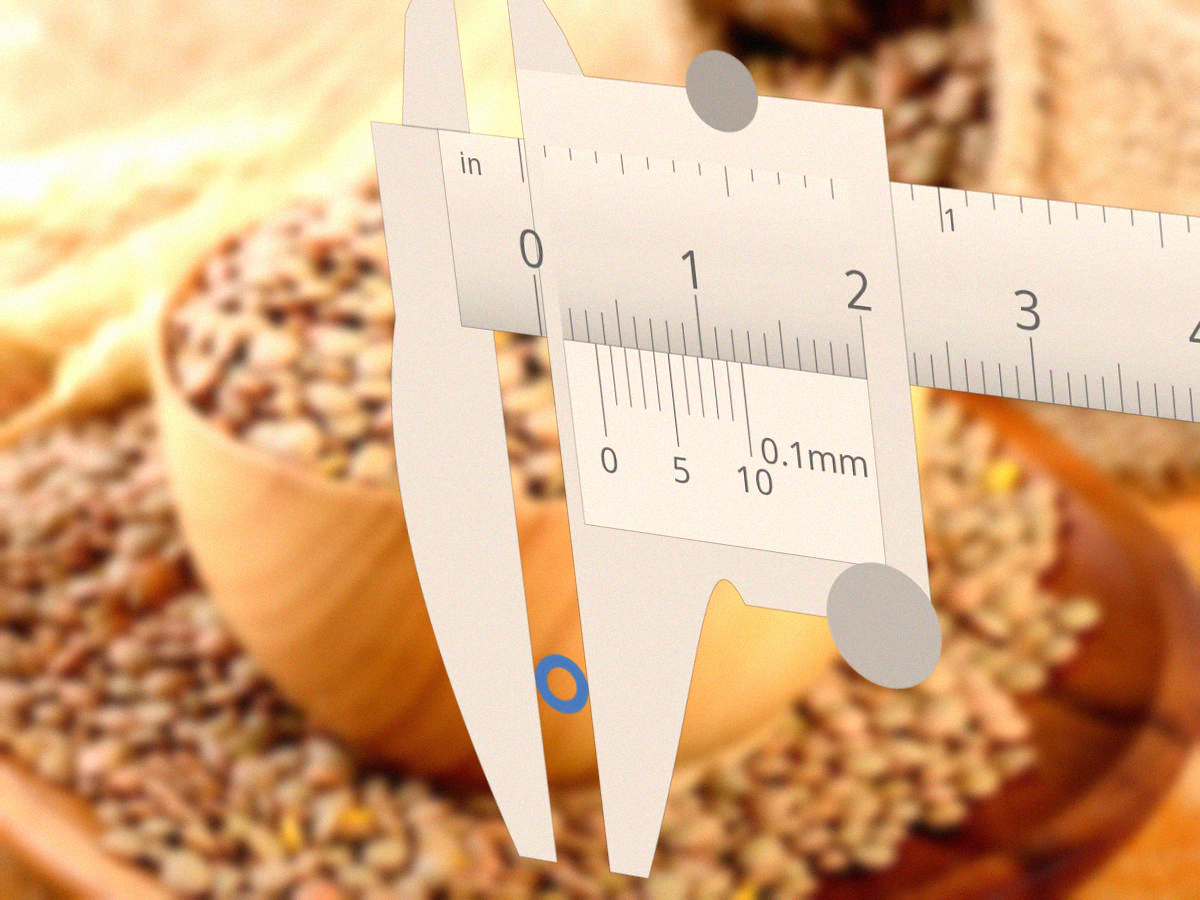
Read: 3.4mm
